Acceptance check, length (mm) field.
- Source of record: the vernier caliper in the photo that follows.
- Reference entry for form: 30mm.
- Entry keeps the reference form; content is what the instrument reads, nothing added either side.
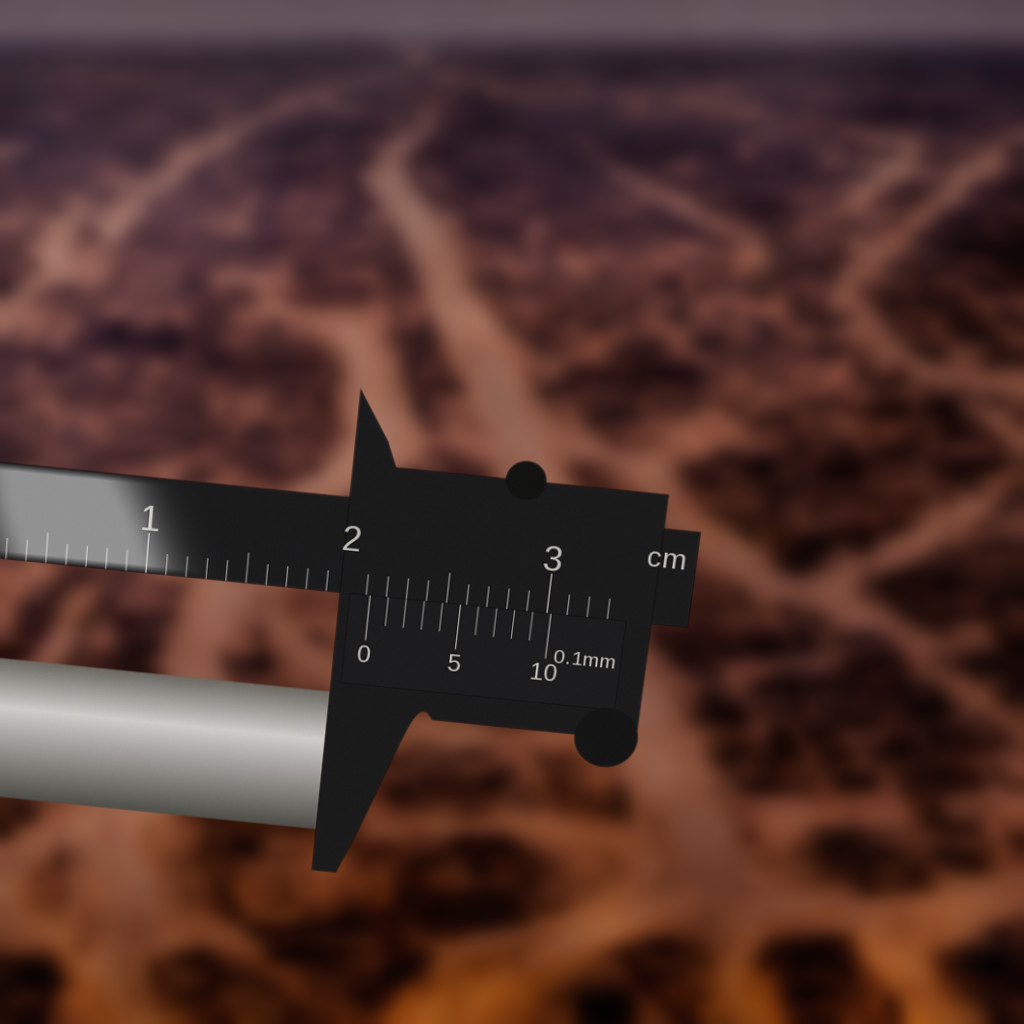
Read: 21.2mm
